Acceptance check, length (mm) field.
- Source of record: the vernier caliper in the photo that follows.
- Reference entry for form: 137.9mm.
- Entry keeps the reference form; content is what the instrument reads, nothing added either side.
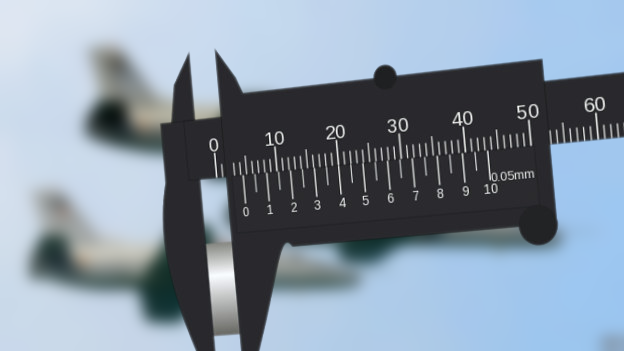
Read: 4.4mm
